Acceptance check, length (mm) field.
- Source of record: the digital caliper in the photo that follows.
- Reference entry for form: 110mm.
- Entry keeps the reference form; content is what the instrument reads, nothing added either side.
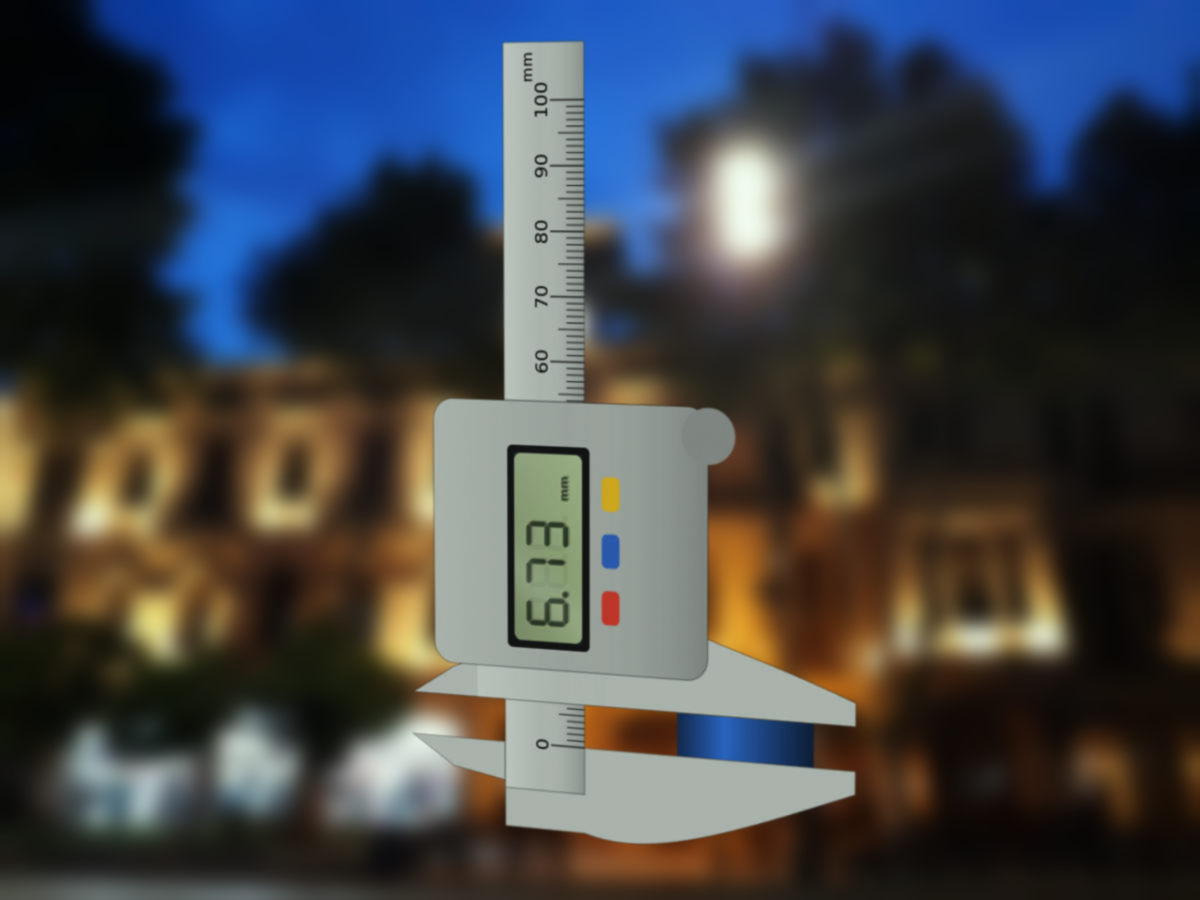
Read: 6.73mm
